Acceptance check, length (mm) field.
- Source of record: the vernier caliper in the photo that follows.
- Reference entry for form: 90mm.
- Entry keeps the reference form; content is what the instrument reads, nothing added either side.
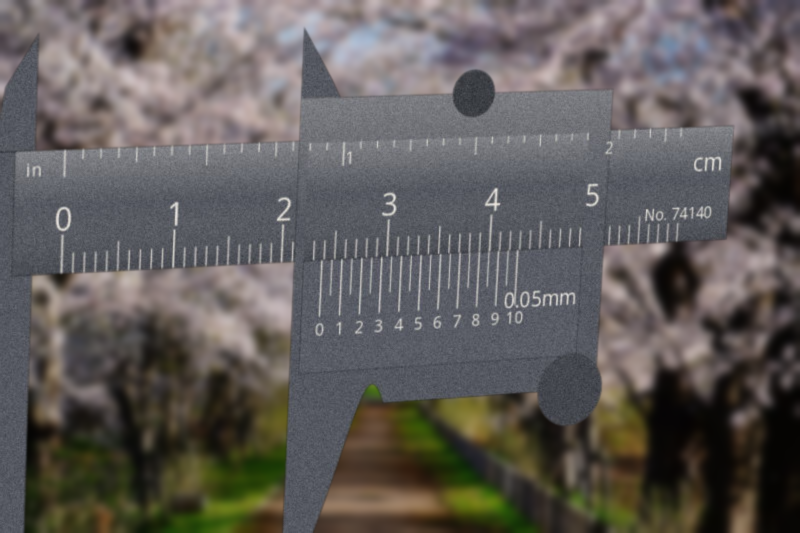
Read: 23.8mm
